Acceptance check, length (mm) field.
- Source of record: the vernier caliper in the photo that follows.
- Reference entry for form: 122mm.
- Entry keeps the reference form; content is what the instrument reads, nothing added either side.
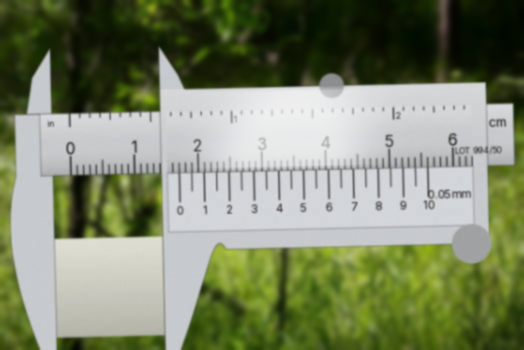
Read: 17.0mm
